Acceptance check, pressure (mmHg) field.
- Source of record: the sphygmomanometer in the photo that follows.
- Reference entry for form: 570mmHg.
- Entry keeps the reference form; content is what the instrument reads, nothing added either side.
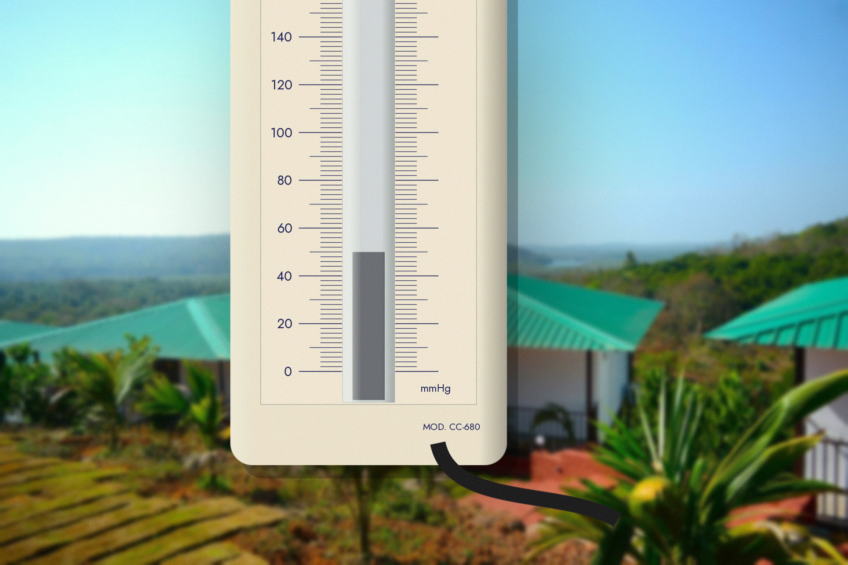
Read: 50mmHg
